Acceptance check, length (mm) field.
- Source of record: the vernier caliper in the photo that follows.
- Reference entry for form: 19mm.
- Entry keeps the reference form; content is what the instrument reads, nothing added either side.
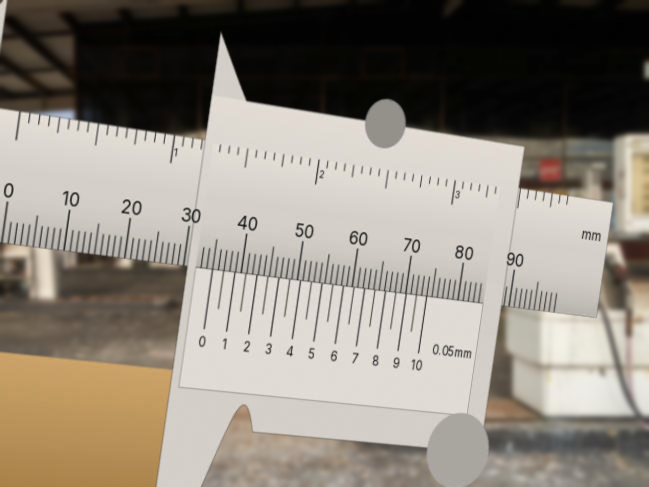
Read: 35.0mm
